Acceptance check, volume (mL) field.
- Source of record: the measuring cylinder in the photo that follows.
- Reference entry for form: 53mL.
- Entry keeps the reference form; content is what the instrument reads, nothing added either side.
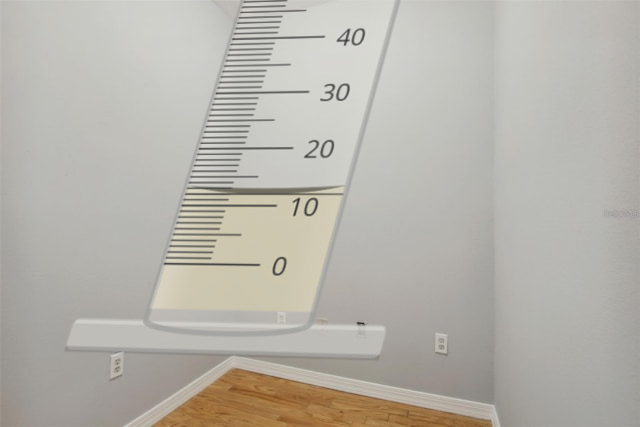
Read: 12mL
